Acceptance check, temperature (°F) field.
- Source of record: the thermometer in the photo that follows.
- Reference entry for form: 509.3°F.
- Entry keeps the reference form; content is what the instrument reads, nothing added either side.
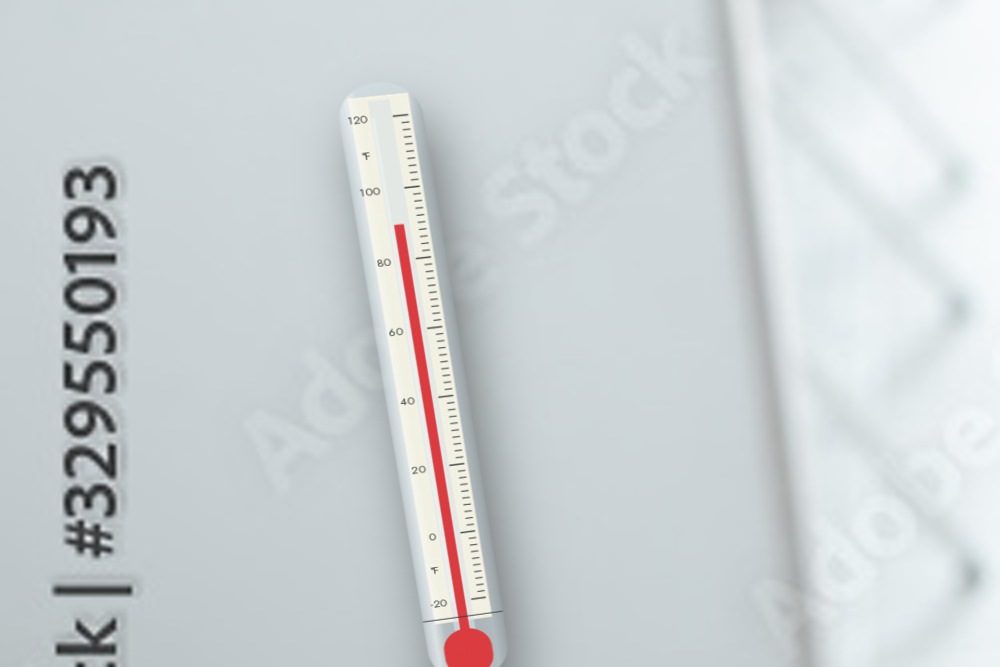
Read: 90°F
